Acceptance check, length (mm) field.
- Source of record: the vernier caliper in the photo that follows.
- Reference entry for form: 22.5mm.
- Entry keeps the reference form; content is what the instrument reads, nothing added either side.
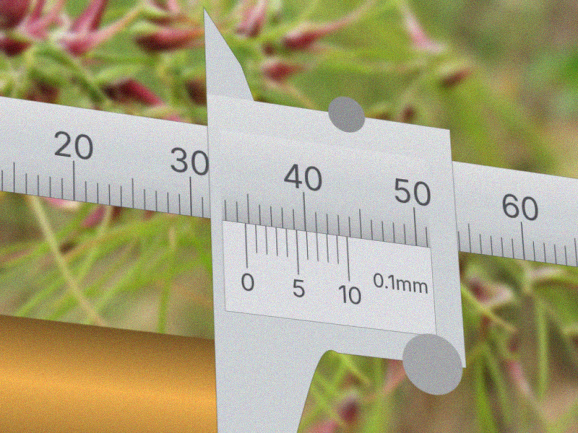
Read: 34.7mm
